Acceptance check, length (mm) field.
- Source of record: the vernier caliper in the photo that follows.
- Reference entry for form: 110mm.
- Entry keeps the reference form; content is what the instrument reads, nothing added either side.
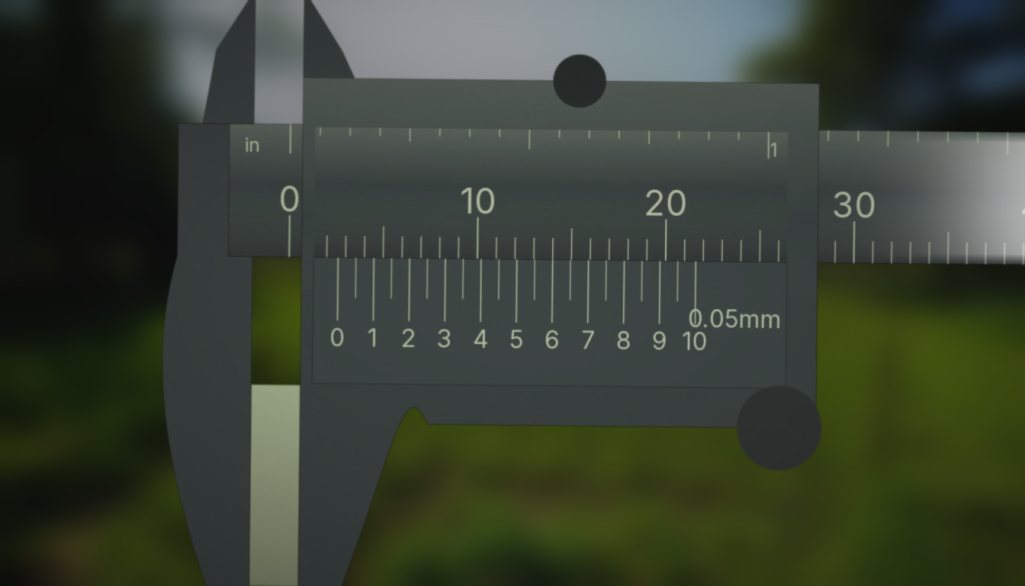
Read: 2.6mm
